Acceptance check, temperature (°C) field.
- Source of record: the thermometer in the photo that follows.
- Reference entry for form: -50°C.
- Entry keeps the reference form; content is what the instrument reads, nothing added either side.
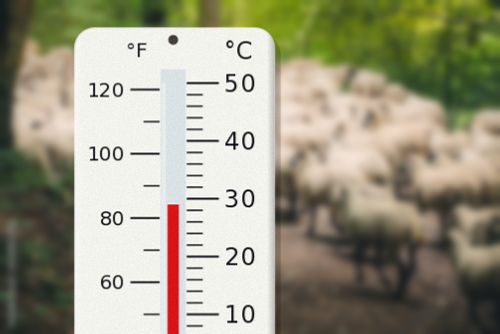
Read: 29°C
